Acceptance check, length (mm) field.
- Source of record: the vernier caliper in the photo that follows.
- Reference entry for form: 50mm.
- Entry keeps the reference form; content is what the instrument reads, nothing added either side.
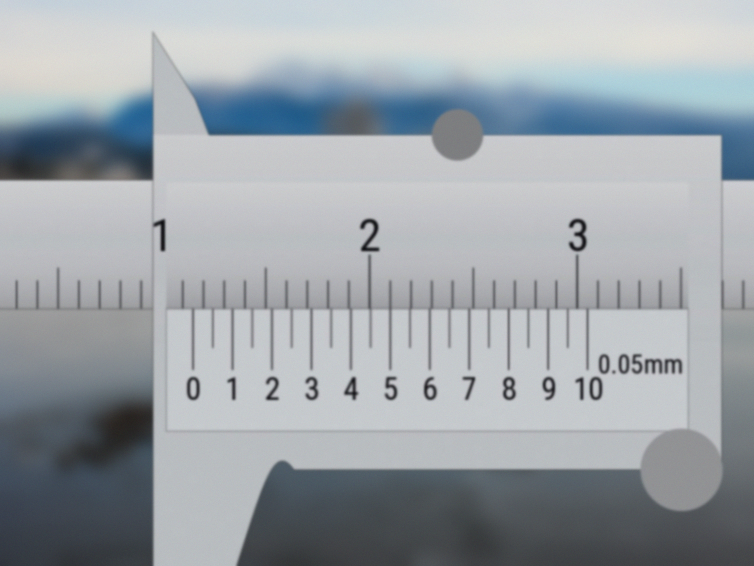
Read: 11.5mm
